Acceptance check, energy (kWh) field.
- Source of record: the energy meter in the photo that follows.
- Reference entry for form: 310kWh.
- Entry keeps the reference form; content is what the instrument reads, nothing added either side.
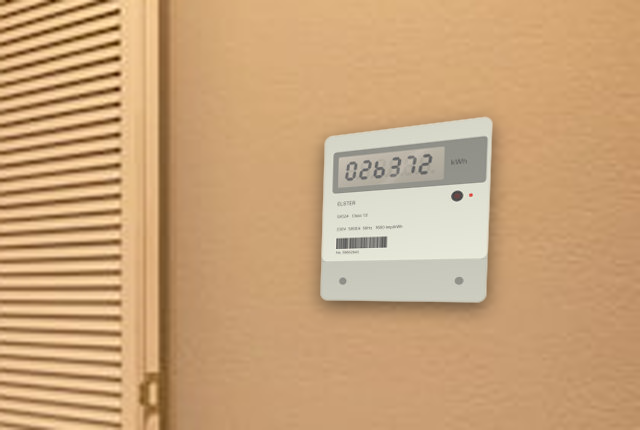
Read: 26372kWh
